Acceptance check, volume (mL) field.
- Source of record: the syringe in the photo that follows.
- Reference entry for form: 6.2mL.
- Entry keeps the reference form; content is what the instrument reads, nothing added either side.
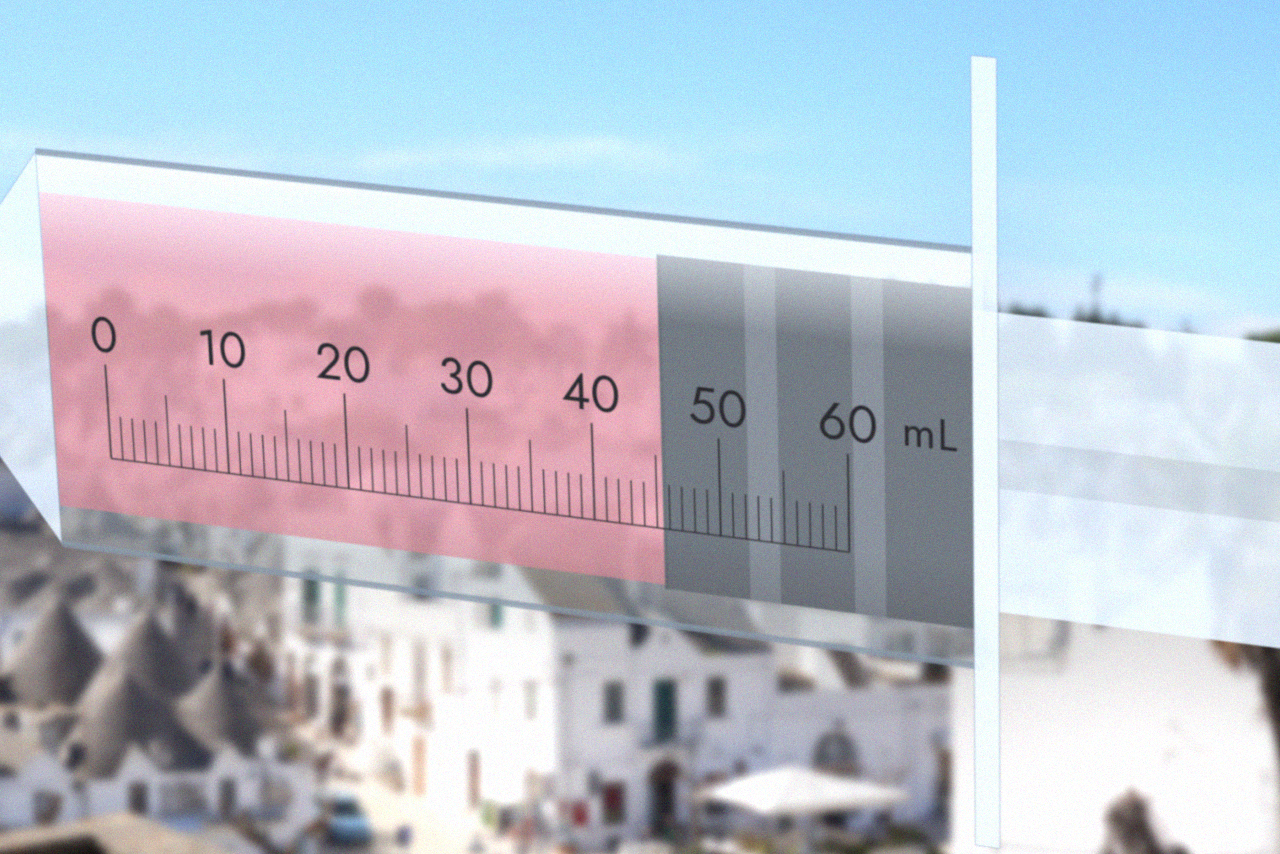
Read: 45.5mL
